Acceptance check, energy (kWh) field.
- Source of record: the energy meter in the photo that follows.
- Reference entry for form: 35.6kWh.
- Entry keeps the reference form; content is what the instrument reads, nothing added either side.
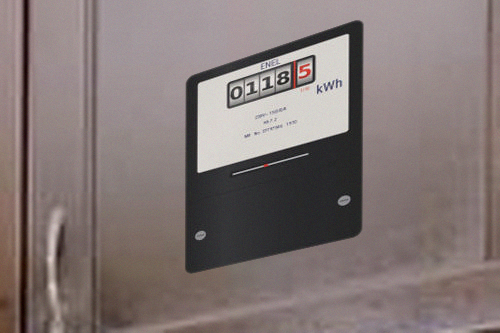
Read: 118.5kWh
